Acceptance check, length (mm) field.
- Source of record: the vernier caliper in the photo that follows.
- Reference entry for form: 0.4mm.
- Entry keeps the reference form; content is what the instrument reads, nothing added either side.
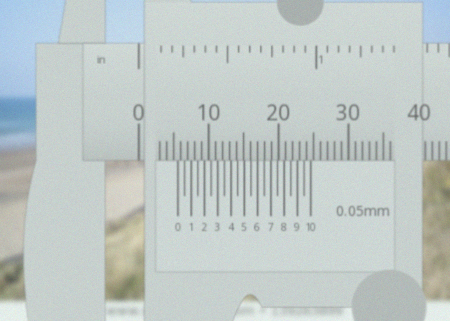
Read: 5.6mm
